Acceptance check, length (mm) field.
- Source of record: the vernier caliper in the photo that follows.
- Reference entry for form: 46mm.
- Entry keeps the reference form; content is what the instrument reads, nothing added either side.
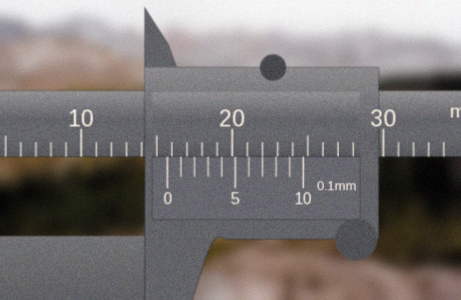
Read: 15.7mm
